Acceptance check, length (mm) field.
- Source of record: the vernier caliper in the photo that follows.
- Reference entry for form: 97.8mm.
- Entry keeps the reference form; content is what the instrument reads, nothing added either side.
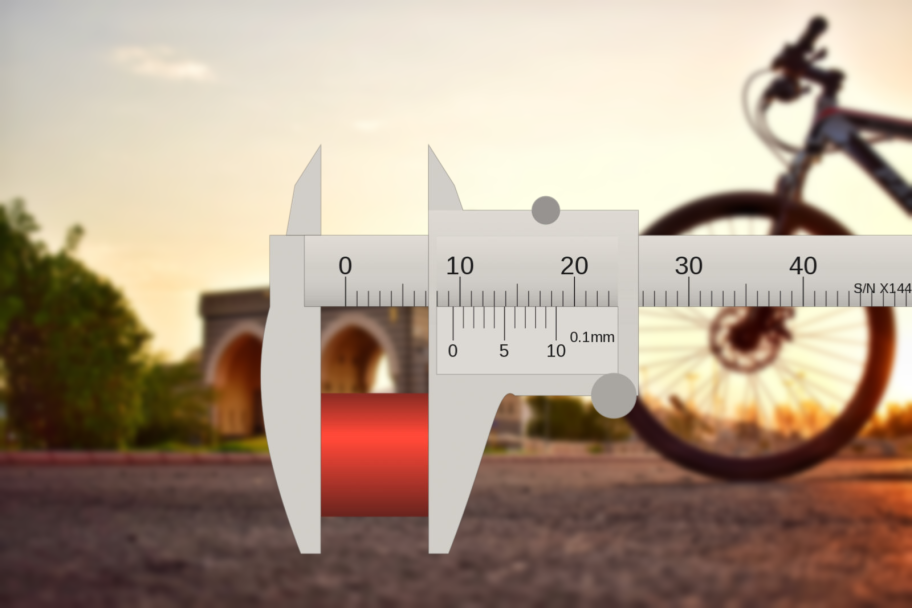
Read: 9.4mm
